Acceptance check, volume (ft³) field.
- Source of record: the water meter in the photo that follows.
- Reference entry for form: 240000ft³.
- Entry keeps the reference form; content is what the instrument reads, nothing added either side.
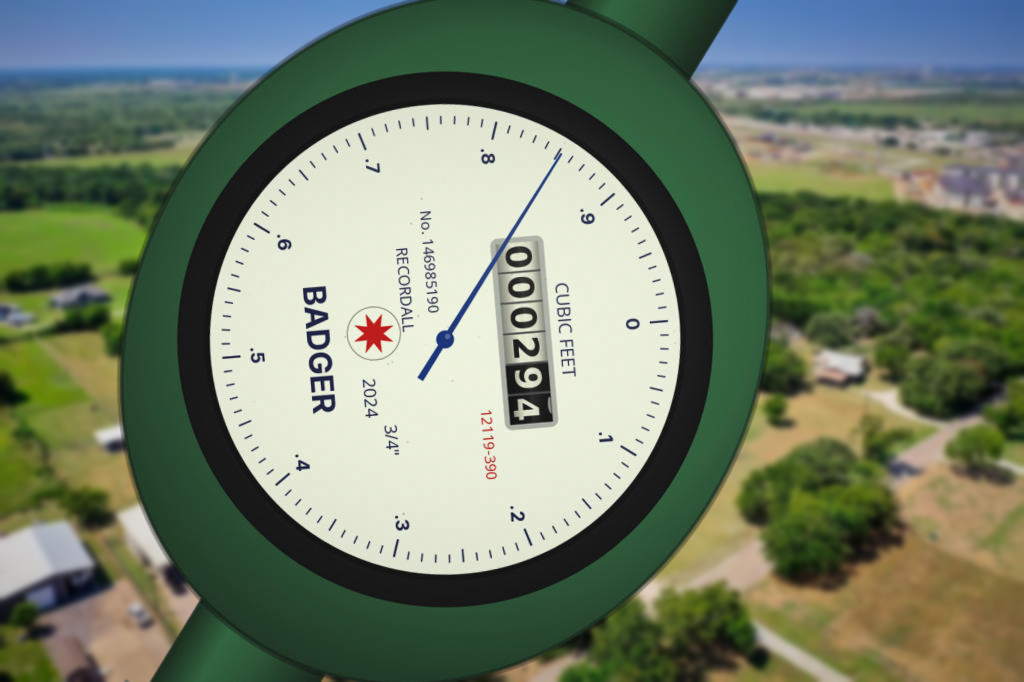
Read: 293.85ft³
